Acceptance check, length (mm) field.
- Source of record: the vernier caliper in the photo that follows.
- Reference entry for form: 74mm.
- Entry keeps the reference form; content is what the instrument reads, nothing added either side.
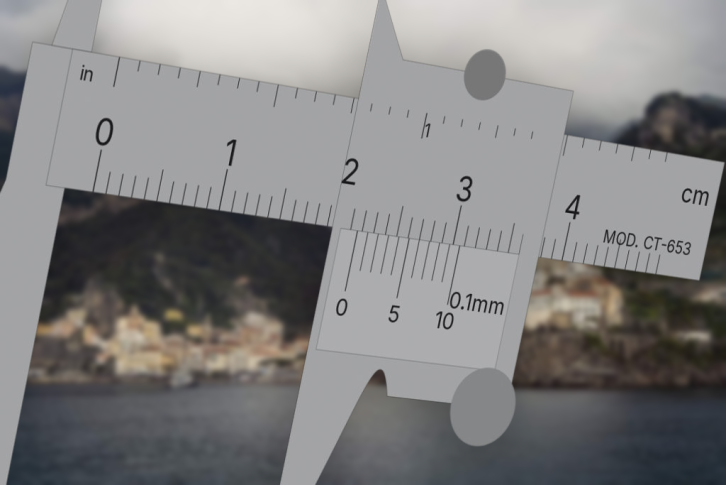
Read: 21.6mm
